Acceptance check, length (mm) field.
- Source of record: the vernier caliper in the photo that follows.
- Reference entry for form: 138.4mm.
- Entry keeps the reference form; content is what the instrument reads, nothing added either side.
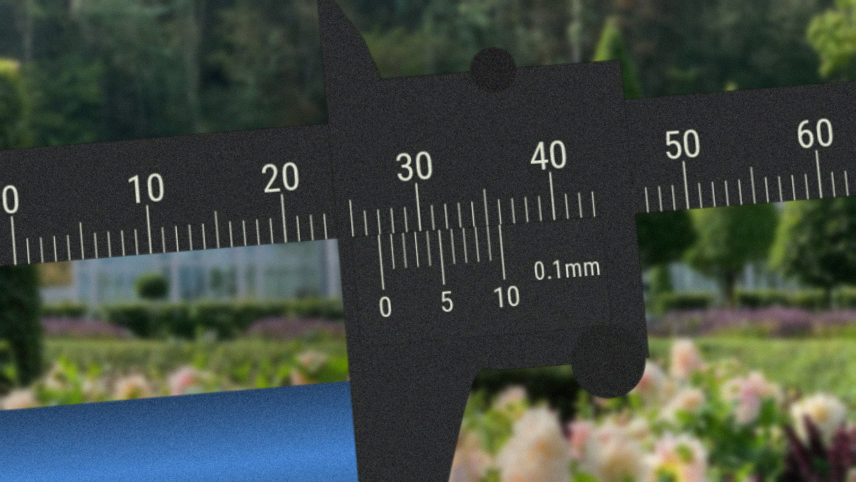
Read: 26.9mm
